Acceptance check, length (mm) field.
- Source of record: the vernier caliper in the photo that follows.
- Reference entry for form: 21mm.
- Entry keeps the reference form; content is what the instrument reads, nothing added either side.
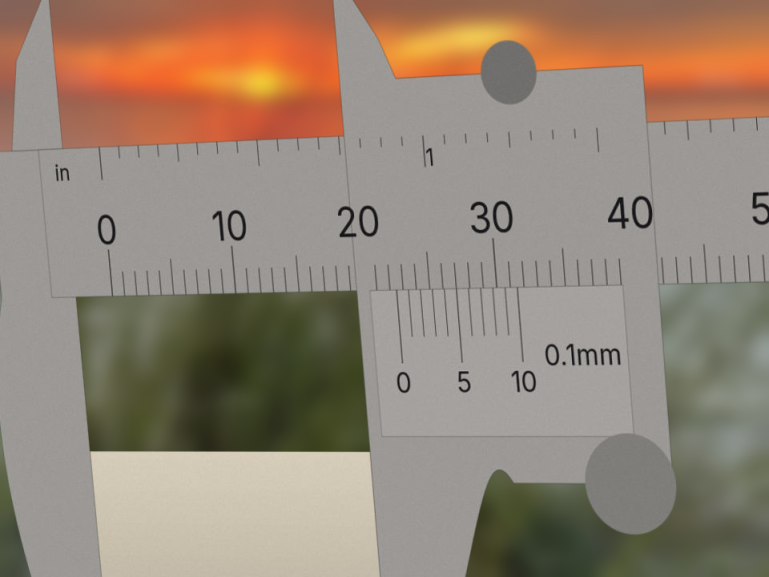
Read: 22.5mm
